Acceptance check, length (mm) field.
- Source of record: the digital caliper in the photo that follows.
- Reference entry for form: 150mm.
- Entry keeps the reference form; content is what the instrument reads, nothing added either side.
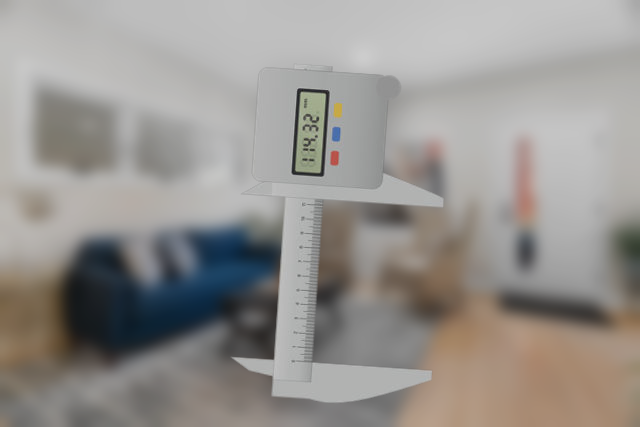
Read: 114.32mm
